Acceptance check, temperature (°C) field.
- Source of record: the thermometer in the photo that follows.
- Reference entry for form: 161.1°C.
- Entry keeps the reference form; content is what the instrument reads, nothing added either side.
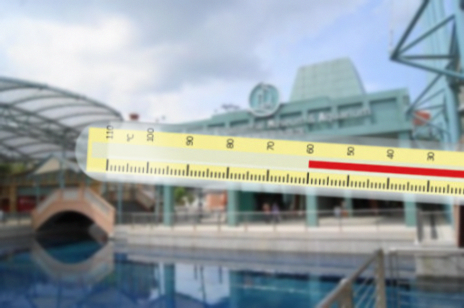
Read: 60°C
